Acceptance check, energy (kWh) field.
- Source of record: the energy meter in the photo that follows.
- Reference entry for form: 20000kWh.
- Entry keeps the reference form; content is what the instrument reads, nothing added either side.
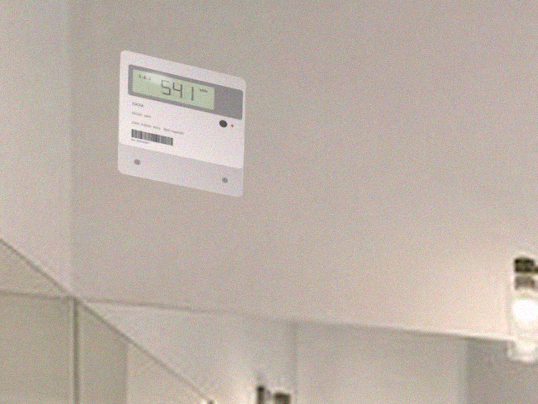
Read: 541kWh
